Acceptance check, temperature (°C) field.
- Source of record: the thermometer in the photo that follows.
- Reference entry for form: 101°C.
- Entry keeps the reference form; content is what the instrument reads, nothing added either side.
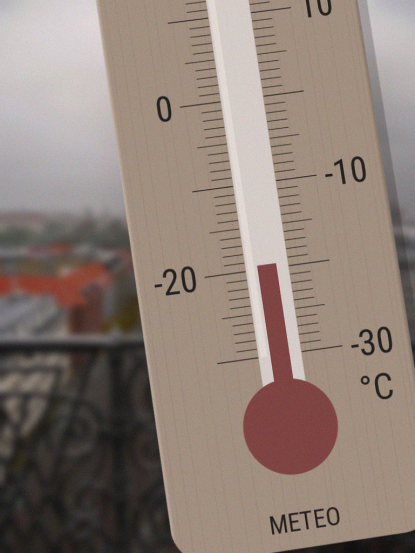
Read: -19.5°C
